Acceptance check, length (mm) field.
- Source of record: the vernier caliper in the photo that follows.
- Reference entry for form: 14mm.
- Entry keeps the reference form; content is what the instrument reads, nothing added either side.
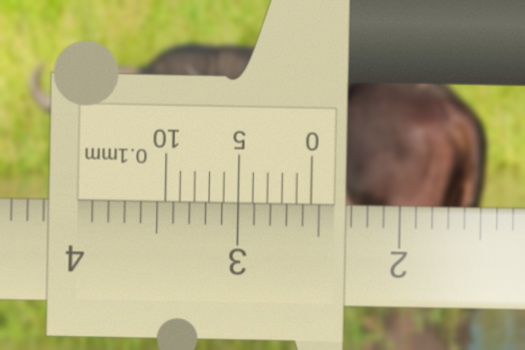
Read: 25.5mm
